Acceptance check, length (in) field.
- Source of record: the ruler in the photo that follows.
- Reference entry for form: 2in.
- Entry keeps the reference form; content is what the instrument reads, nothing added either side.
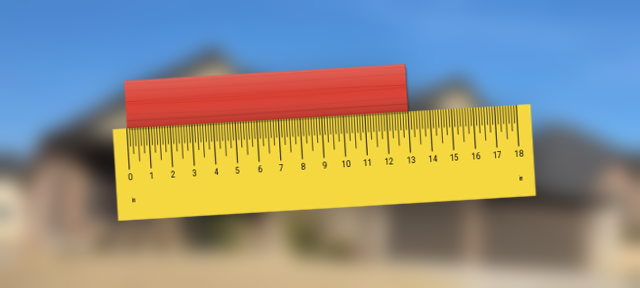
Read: 13in
